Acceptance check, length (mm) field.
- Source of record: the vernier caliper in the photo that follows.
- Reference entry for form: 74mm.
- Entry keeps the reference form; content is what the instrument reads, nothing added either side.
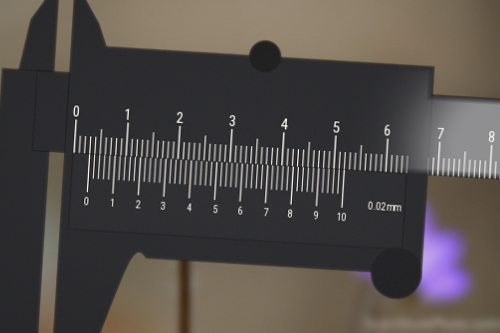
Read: 3.0mm
